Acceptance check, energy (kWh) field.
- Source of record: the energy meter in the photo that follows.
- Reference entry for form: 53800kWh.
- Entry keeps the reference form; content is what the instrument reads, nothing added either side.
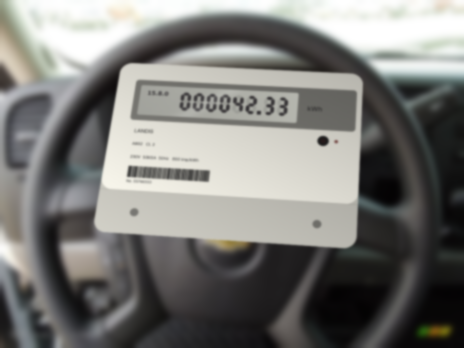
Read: 42.33kWh
